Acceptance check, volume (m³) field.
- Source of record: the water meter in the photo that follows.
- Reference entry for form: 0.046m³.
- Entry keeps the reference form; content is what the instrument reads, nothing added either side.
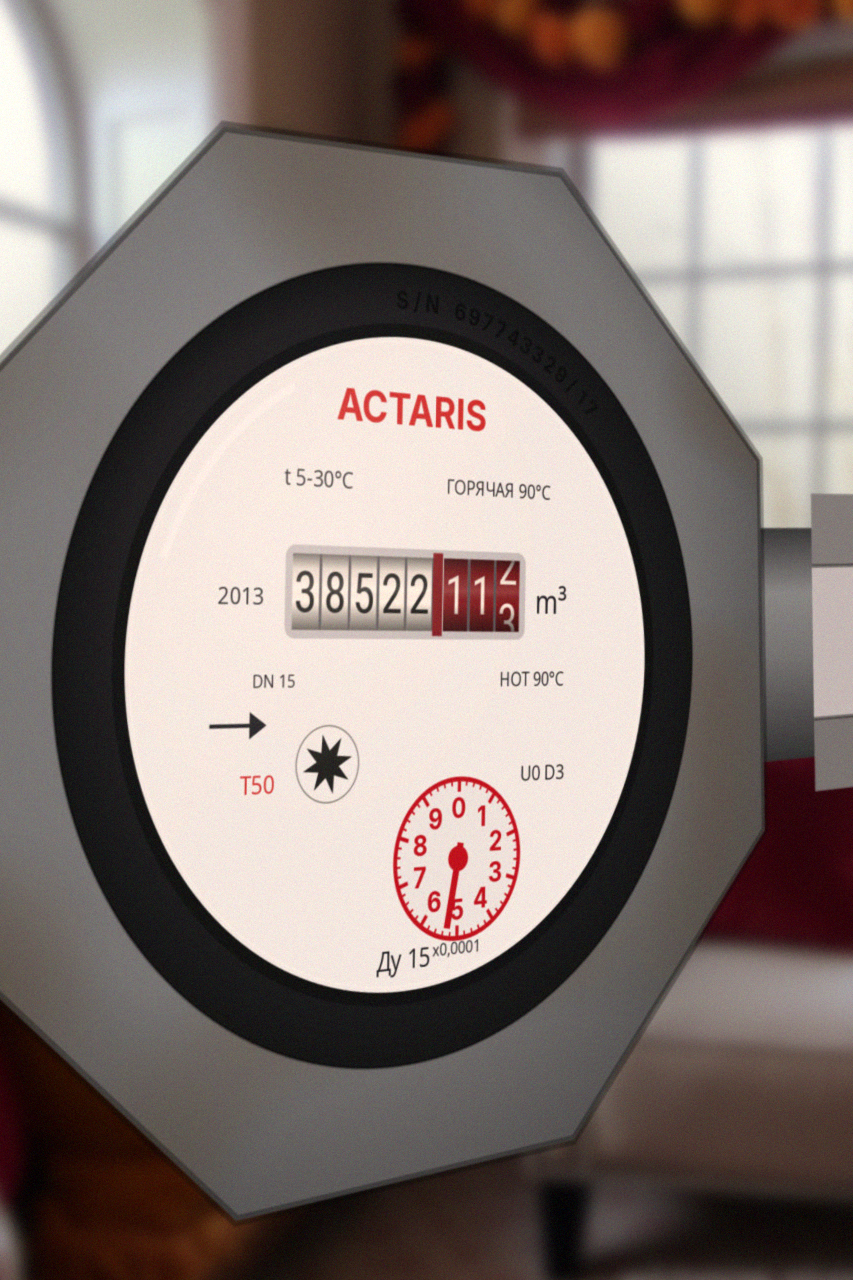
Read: 38522.1125m³
